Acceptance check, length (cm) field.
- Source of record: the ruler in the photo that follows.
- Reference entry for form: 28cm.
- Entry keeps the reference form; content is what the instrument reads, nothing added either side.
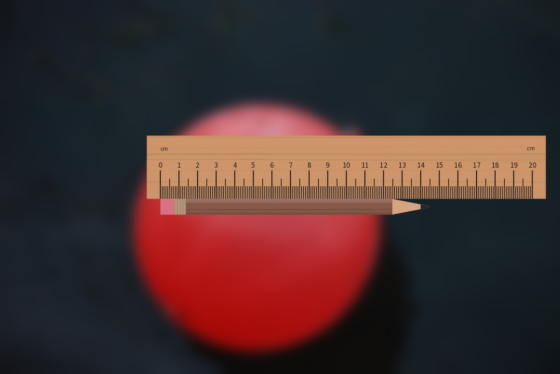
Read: 14.5cm
